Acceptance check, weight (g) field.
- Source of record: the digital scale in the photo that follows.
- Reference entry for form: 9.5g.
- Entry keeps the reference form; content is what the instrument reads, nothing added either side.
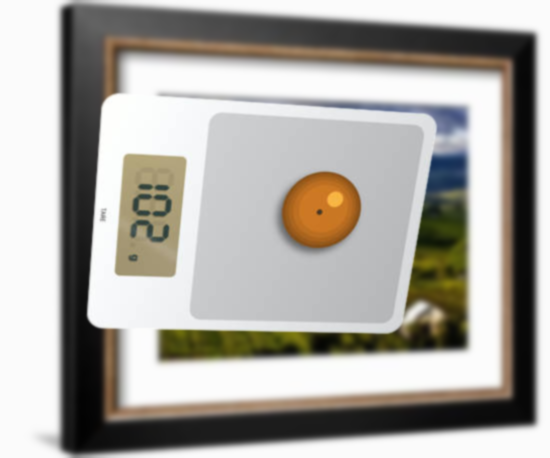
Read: 102g
